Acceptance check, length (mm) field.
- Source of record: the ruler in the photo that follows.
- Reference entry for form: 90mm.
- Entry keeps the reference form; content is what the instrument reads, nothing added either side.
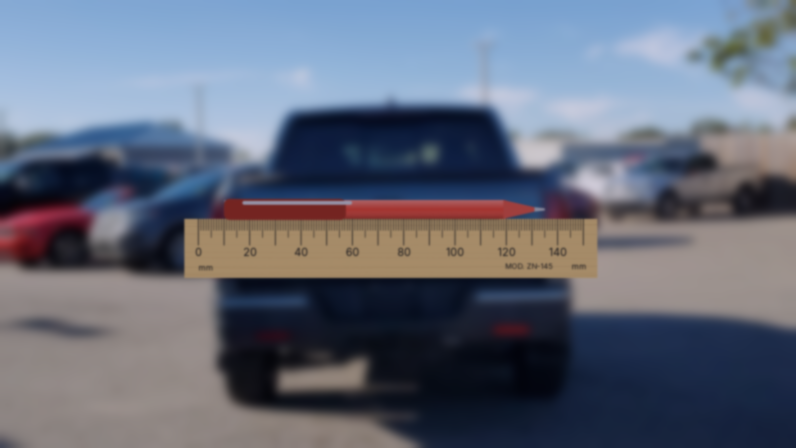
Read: 125mm
